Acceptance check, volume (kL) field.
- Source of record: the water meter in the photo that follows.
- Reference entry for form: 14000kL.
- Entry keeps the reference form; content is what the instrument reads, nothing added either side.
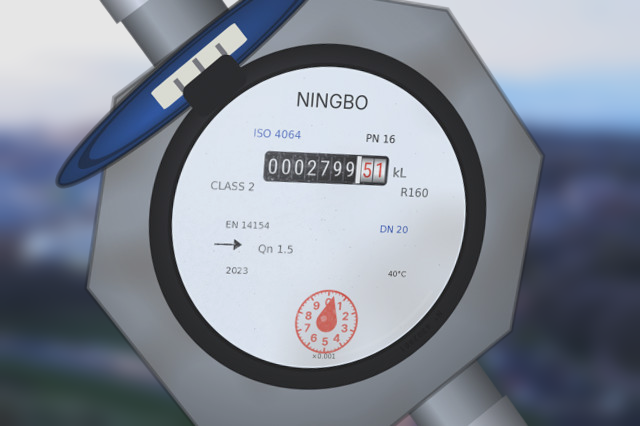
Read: 2799.510kL
